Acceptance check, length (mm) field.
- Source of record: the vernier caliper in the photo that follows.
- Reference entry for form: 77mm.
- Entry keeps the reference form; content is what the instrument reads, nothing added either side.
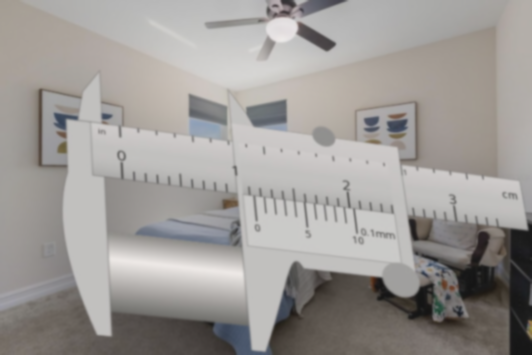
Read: 11.4mm
